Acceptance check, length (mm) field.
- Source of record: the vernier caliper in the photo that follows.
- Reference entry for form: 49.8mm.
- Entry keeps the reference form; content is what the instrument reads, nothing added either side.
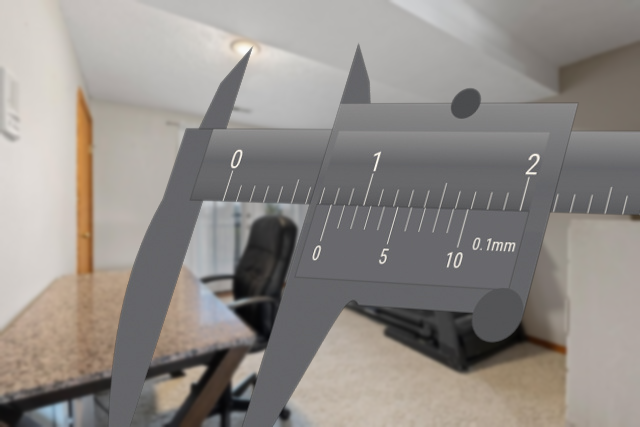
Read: 7.8mm
